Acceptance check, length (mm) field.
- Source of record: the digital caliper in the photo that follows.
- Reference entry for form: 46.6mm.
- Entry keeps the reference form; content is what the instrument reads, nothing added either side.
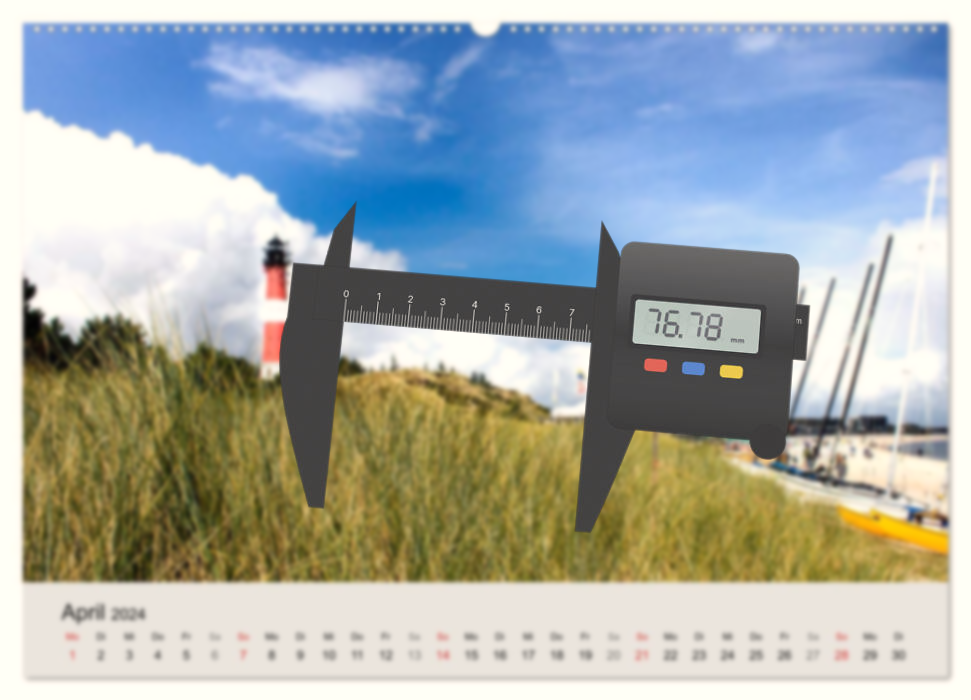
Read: 76.78mm
